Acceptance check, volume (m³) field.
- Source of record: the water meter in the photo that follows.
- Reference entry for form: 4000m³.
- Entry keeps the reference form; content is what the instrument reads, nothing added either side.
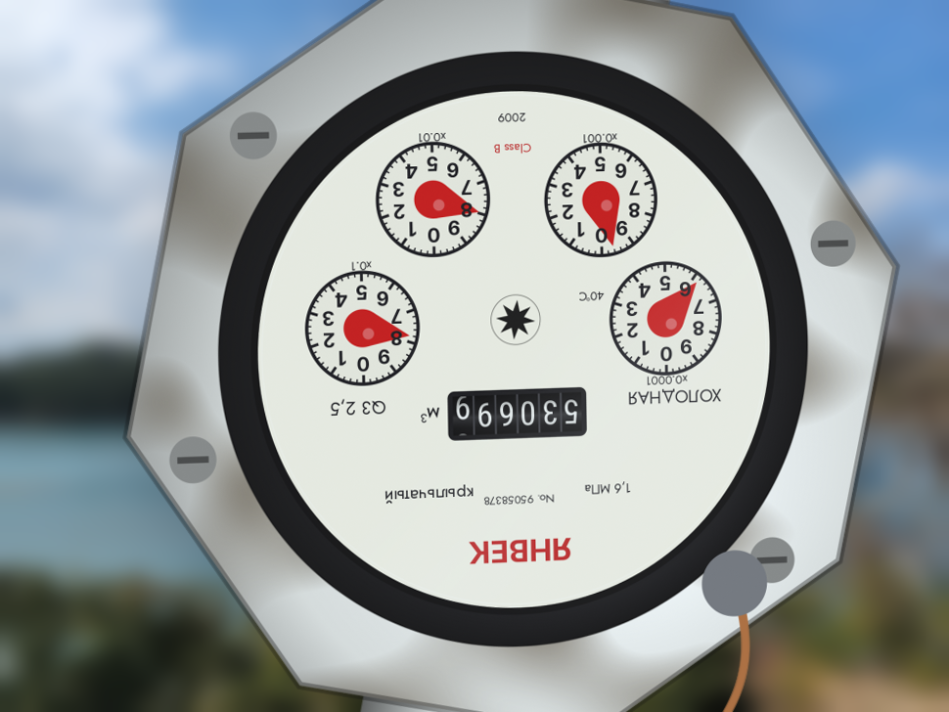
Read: 530698.7796m³
